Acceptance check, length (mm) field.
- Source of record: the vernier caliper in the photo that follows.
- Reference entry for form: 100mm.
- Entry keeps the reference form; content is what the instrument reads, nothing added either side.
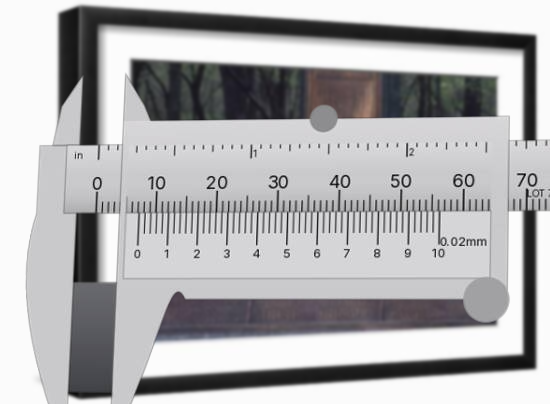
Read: 7.2mm
